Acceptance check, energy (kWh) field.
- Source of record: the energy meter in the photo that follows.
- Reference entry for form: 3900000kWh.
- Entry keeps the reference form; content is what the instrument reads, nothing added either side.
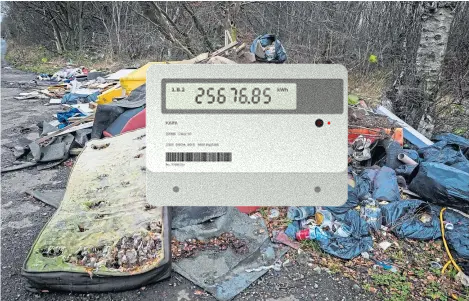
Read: 25676.85kWh
